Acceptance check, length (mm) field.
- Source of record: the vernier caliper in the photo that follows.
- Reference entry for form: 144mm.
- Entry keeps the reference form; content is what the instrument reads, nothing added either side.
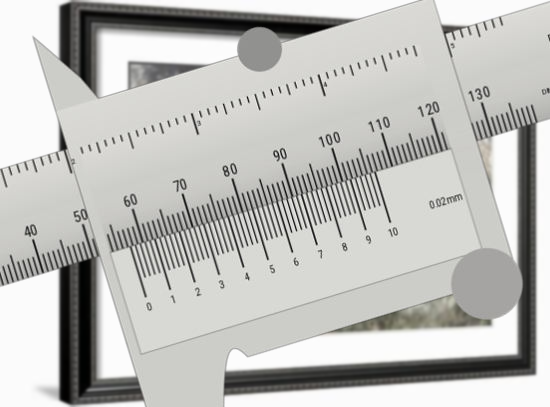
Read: 57.5mm
